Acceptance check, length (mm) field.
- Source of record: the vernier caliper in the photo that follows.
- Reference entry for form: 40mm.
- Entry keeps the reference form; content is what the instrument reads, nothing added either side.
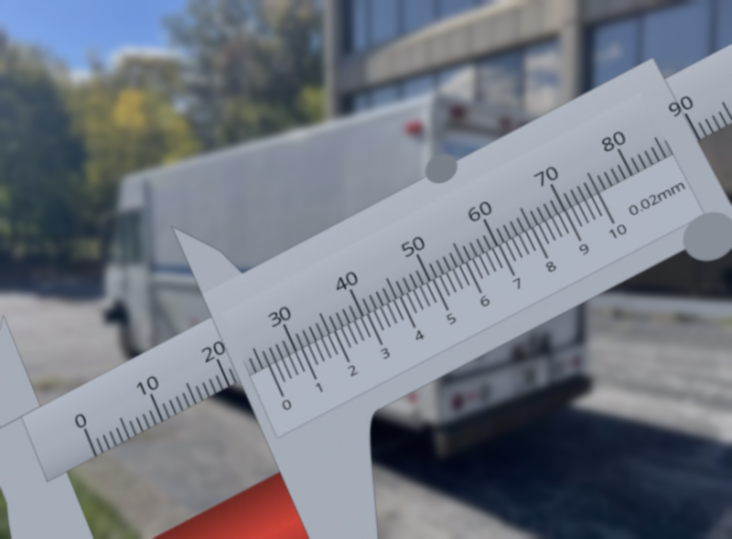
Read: 26.0mm
